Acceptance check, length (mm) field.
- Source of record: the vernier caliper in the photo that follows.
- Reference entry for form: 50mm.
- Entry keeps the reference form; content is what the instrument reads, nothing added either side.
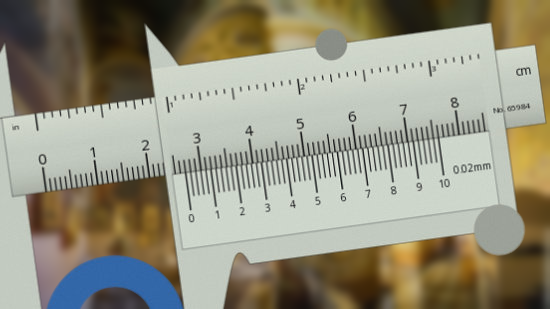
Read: 27.0mm
